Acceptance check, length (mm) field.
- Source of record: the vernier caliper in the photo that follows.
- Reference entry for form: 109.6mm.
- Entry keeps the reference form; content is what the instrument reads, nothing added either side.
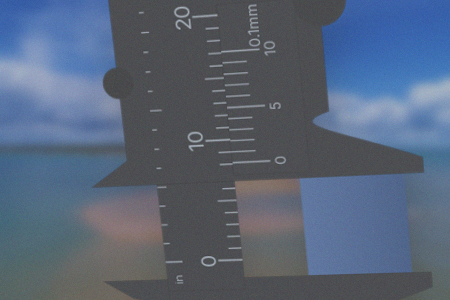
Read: 8.1mm
